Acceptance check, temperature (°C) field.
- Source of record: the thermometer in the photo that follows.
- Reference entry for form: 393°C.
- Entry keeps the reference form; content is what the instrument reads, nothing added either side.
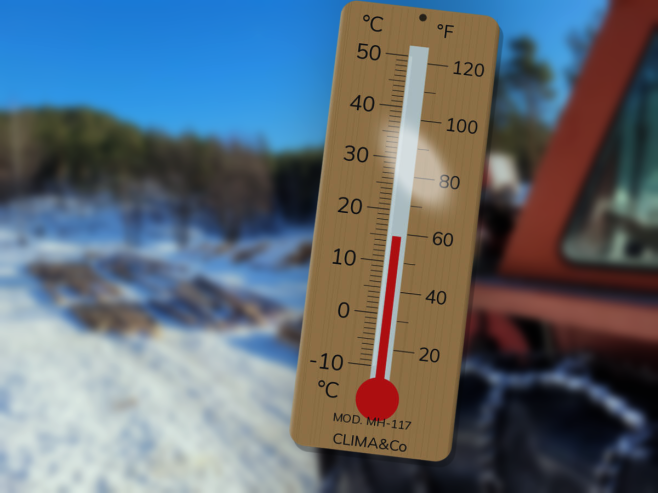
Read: 15°C
